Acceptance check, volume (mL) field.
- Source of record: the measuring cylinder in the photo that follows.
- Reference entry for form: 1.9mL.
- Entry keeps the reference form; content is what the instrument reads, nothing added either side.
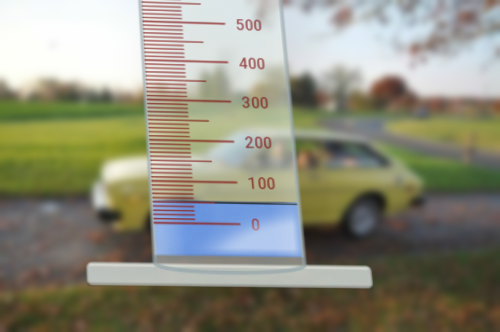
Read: 50mL
